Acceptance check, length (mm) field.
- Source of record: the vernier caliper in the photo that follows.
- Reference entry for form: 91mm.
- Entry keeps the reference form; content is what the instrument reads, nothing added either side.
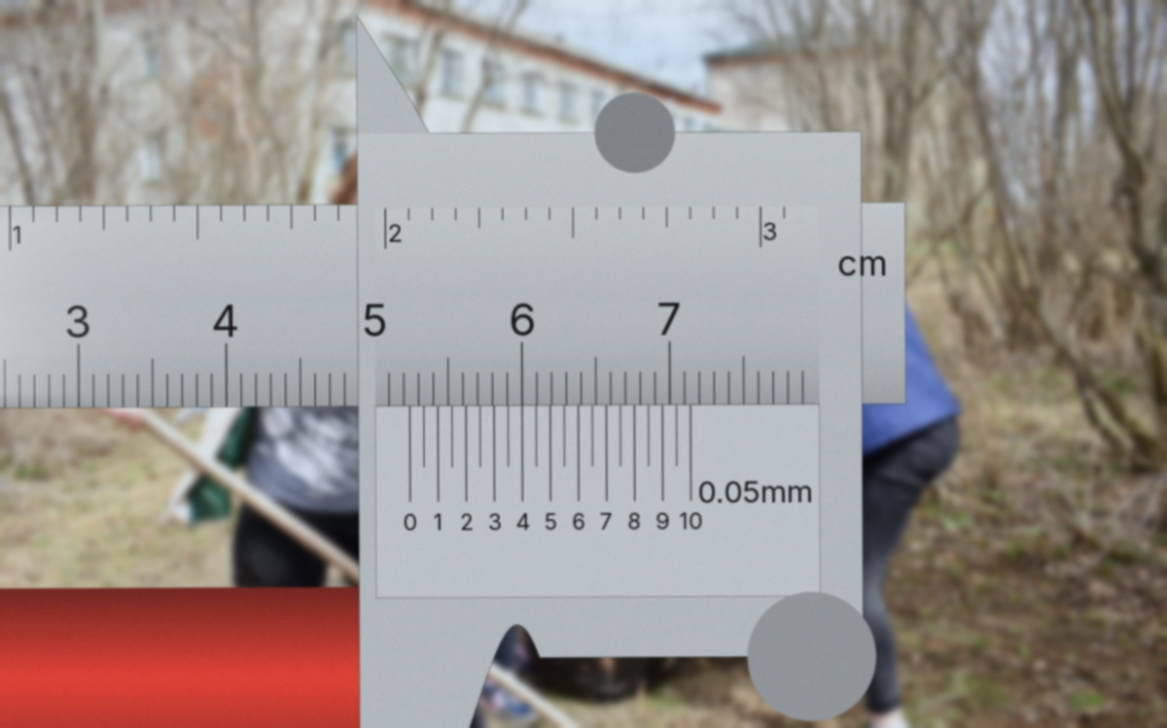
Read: 52.4mm
